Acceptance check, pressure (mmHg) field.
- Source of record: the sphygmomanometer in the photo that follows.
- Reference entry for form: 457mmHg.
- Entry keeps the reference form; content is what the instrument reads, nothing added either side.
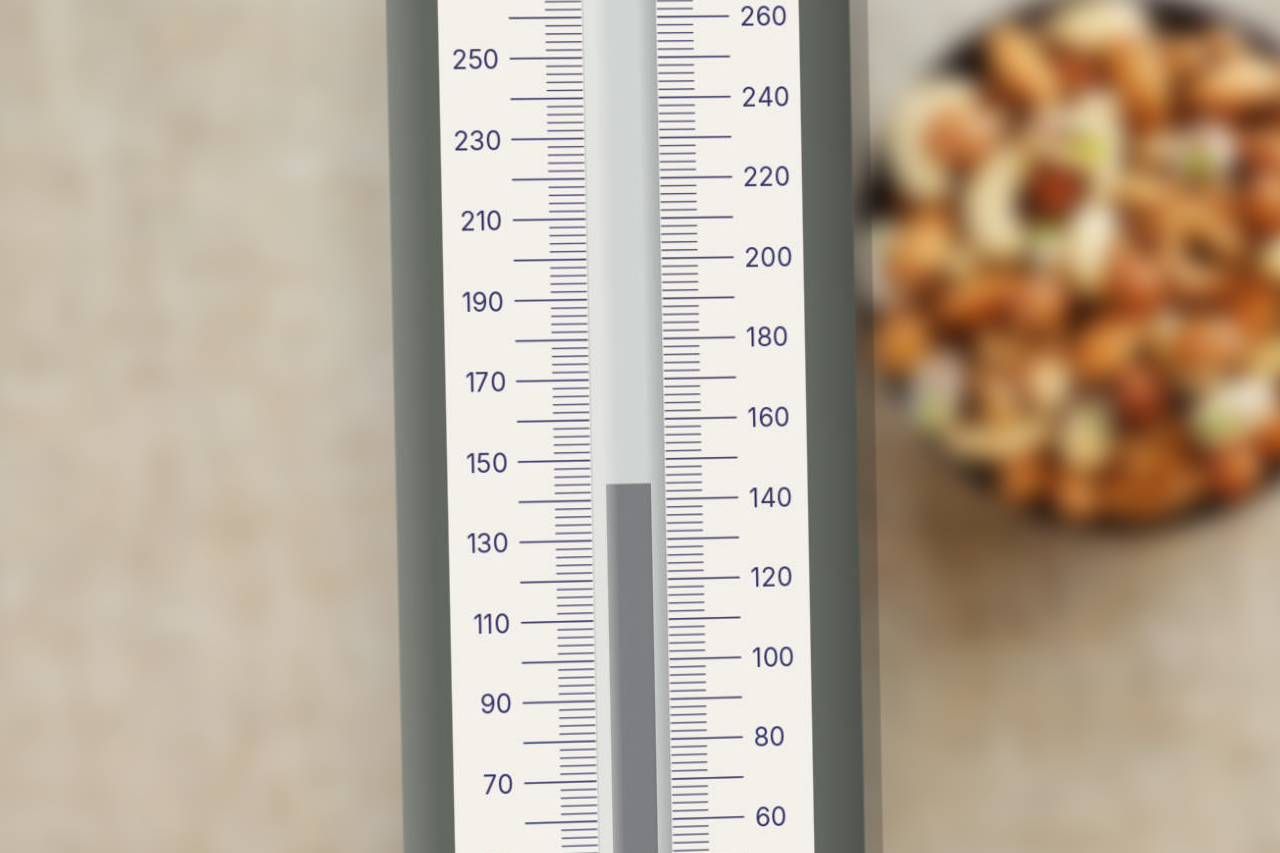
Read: 144mmHg
